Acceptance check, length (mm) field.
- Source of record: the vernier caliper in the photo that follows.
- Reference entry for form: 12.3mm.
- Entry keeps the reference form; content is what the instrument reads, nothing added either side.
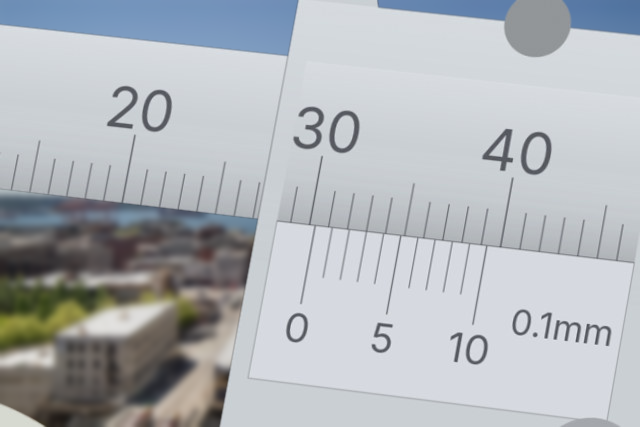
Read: 30.3mm
